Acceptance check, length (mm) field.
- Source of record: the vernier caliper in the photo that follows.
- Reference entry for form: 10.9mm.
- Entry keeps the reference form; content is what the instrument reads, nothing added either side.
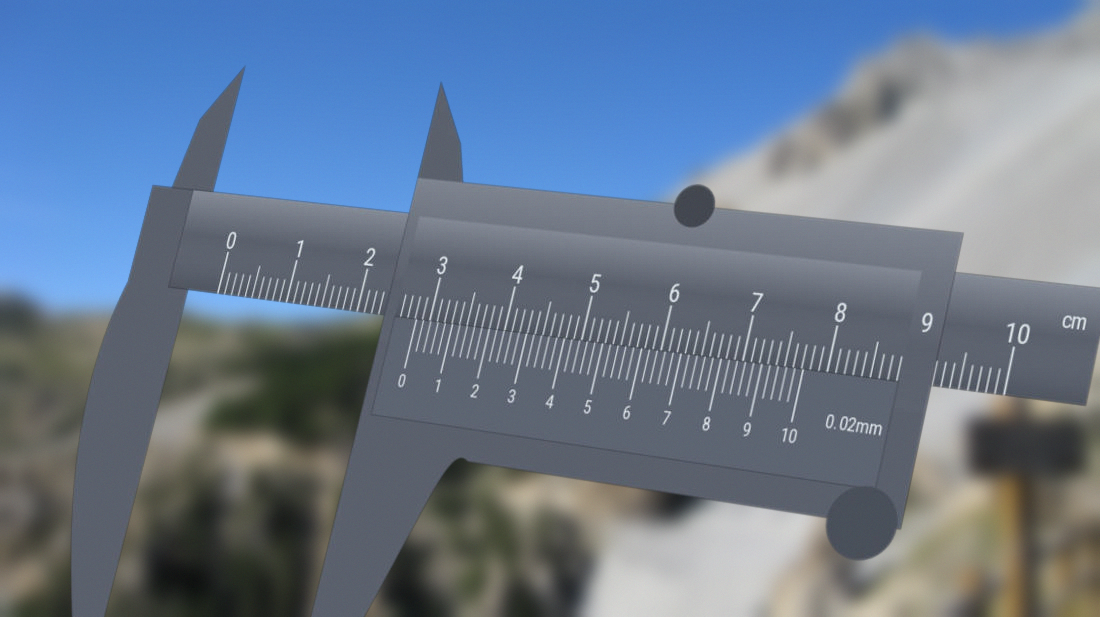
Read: 28.2mm
